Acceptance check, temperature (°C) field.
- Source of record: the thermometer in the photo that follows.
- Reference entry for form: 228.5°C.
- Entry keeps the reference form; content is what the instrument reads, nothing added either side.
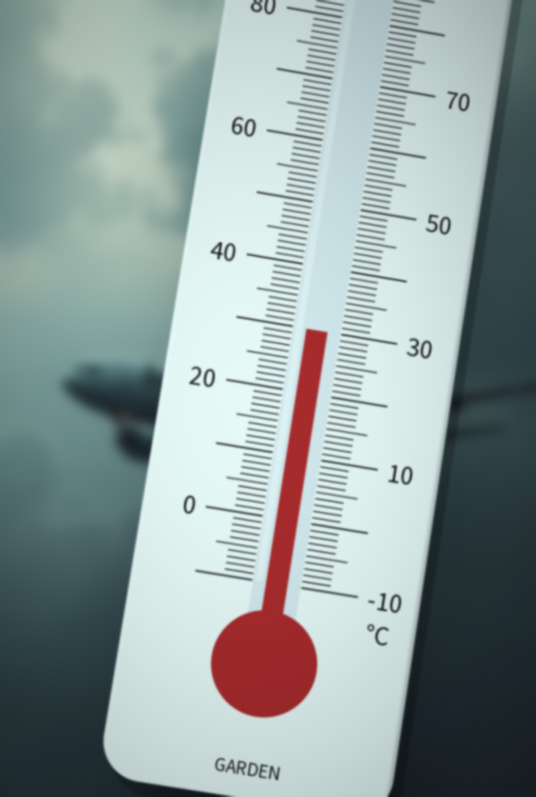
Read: 30°C
